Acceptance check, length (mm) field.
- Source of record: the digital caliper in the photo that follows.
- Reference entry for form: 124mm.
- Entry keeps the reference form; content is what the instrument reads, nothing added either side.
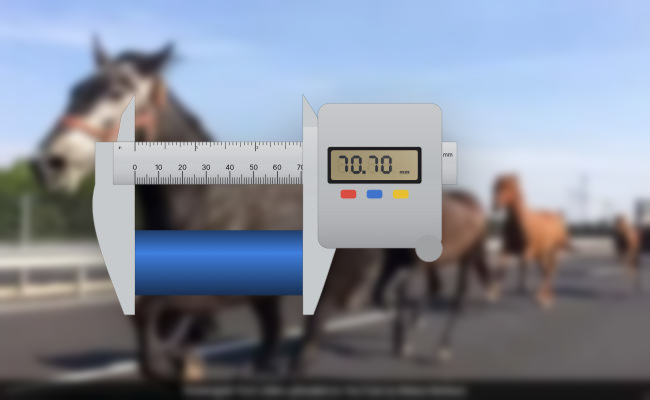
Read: 70.70mm
